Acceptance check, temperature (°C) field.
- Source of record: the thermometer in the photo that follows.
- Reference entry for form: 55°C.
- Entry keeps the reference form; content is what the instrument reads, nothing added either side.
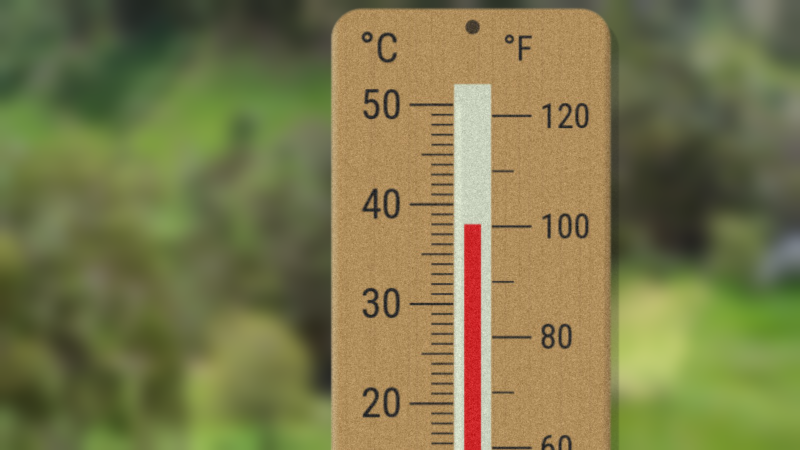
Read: 38°C
